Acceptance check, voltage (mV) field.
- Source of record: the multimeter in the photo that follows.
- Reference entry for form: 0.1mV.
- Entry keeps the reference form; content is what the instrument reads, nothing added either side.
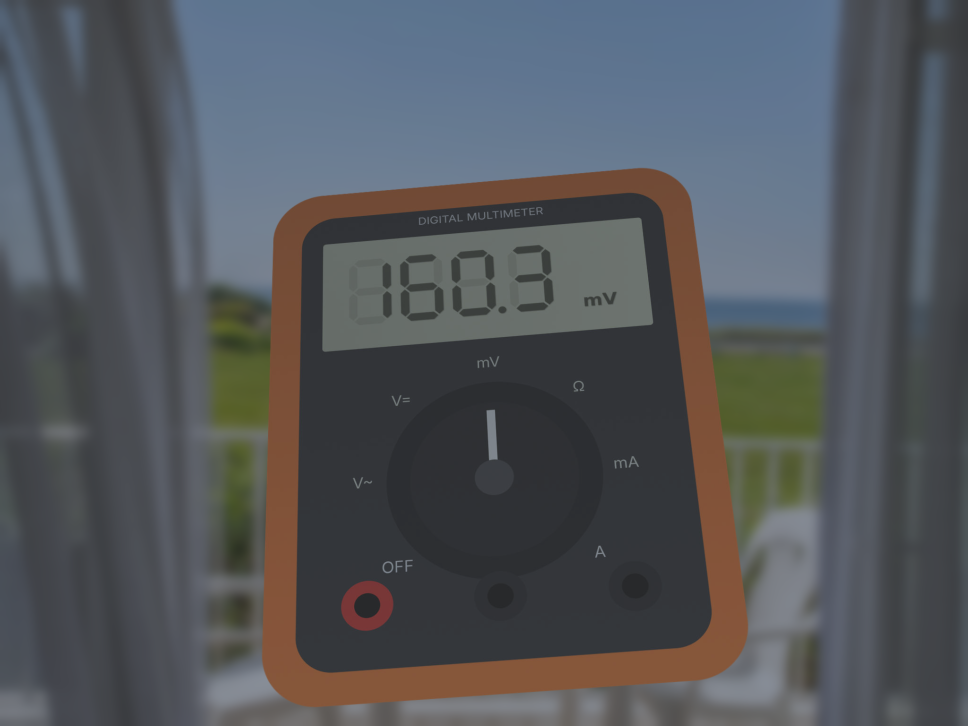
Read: 160.3mV
